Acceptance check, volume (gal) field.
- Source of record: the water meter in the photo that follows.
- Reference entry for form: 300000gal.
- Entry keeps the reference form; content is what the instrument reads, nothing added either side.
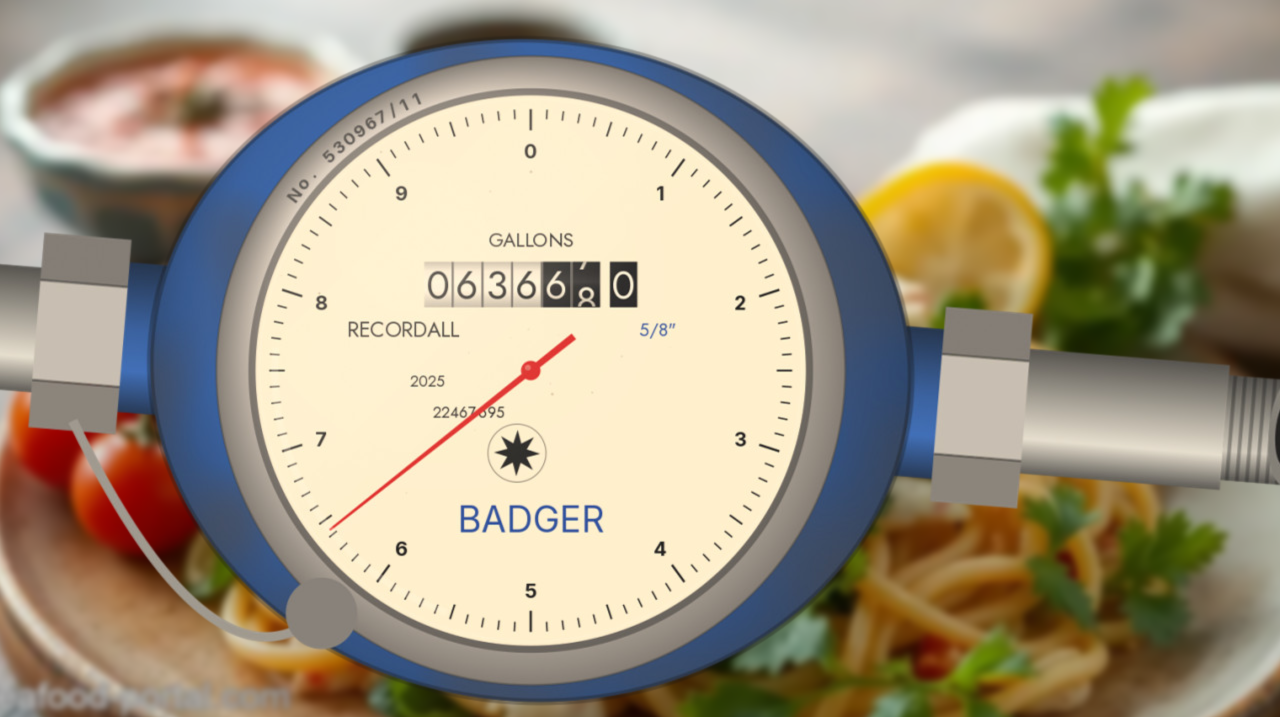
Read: 636676.4gal
